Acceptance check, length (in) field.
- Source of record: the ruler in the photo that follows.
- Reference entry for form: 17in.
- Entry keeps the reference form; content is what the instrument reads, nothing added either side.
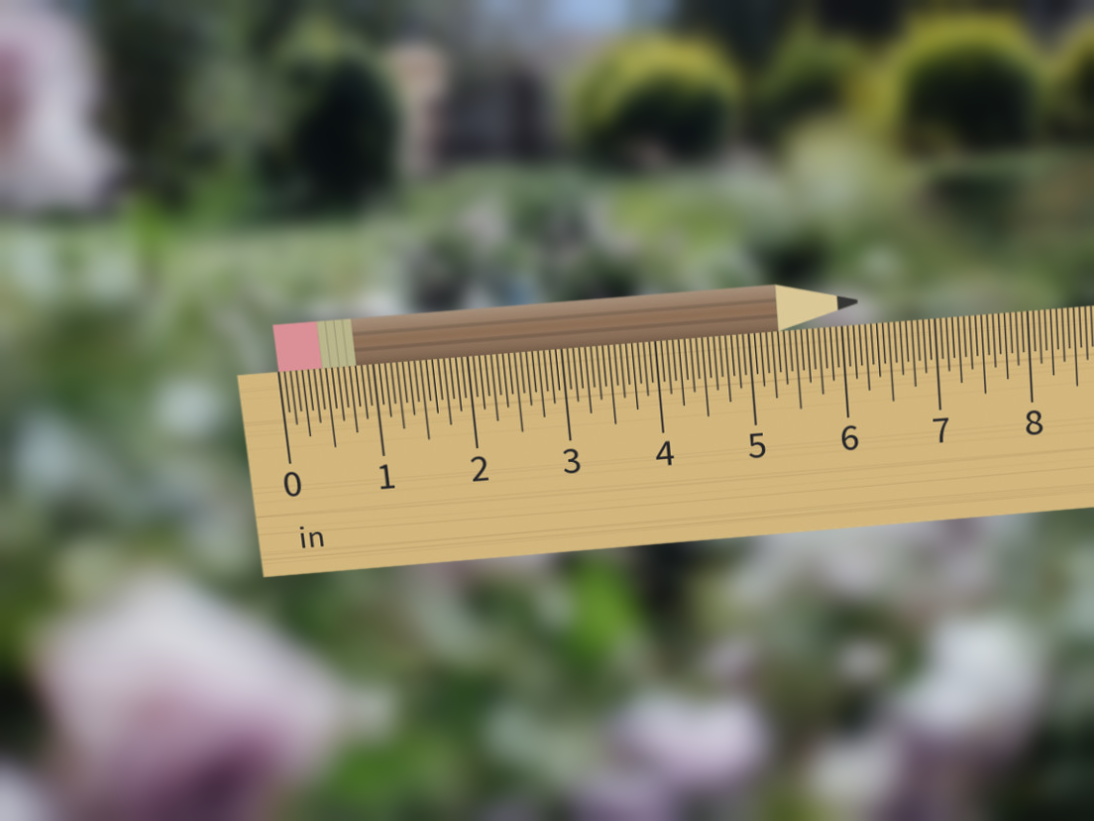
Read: 6.1875in
